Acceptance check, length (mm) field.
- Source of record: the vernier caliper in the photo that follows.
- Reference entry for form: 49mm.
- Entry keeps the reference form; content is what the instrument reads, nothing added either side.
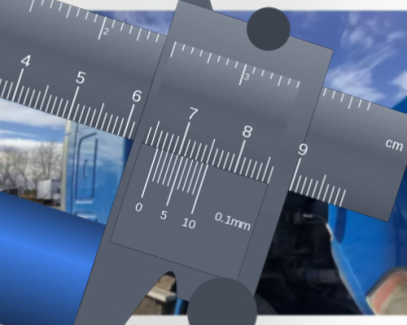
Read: 66.2mm
